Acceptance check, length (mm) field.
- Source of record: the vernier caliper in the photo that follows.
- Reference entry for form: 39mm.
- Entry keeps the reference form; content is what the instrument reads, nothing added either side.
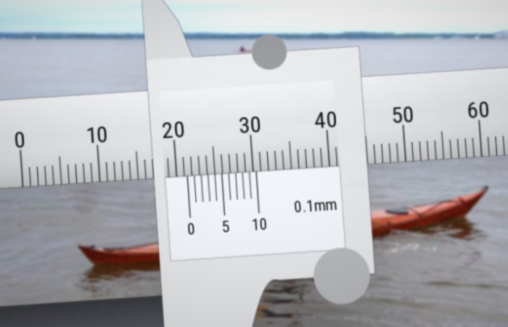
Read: 21.4mm
